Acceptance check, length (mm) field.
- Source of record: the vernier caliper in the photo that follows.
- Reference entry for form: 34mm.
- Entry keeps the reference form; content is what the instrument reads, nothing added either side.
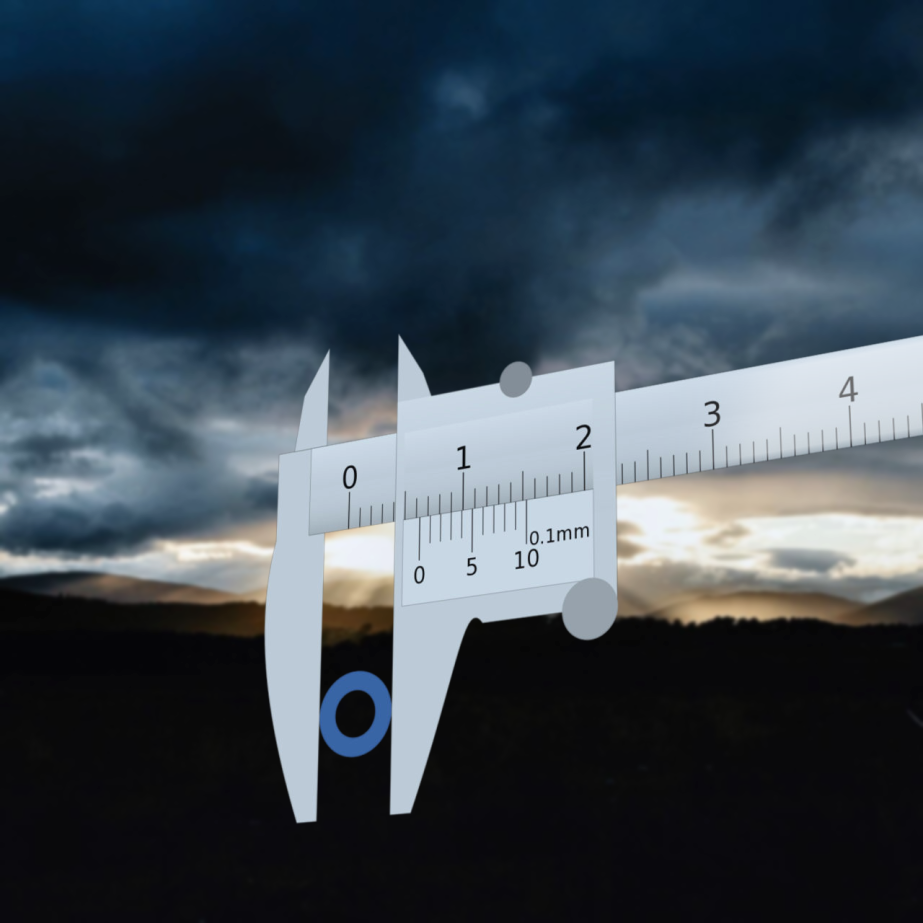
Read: 6.3mm
